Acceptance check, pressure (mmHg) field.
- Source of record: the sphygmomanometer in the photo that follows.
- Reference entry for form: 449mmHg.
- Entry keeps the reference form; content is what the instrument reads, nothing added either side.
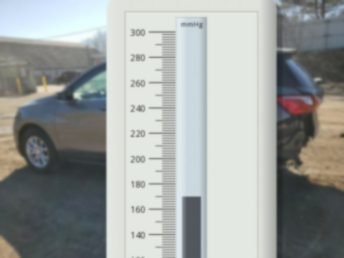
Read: 170mmHg
